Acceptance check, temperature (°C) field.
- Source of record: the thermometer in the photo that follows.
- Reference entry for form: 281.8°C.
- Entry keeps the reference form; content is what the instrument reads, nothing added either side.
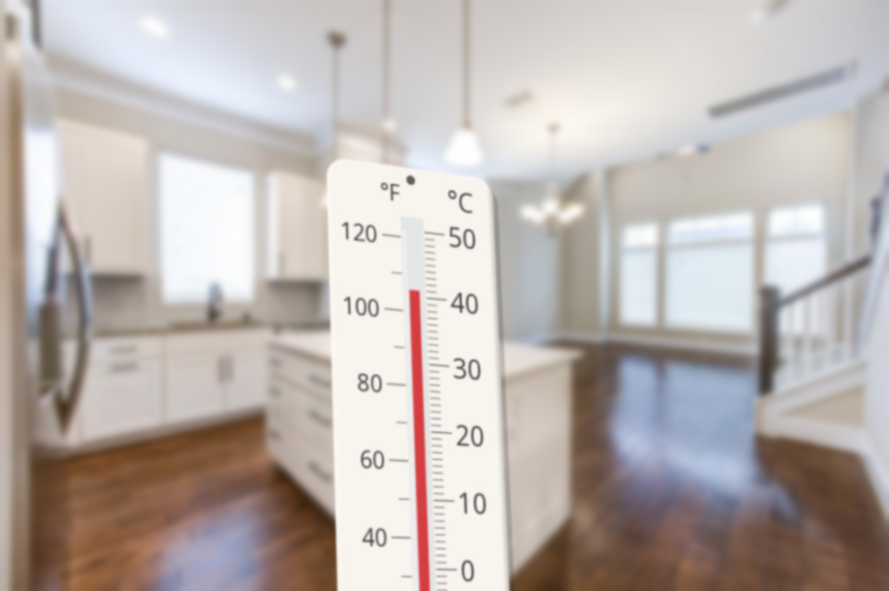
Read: 41°C
